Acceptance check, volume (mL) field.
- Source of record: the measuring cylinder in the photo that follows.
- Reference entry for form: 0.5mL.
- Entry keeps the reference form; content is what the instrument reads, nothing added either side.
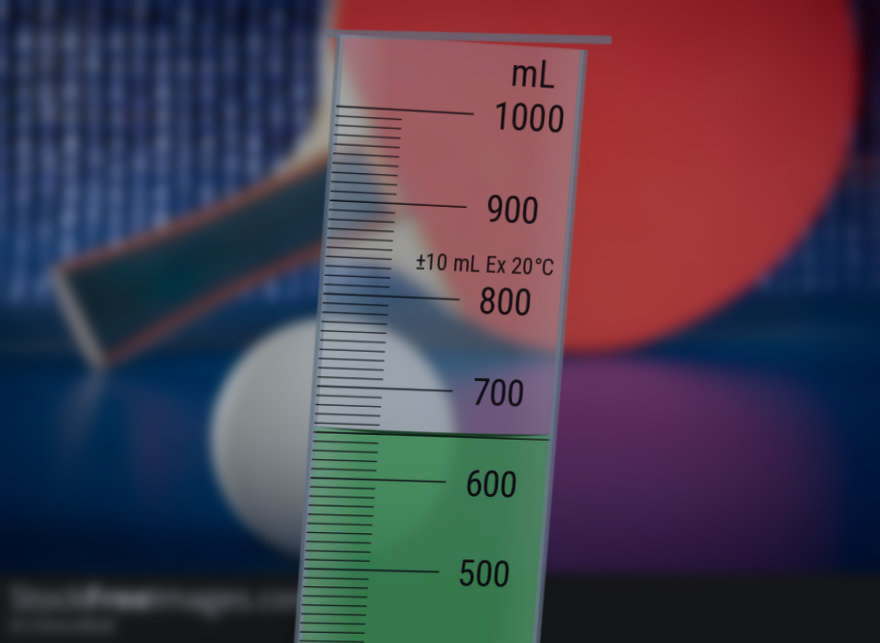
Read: 650mL
